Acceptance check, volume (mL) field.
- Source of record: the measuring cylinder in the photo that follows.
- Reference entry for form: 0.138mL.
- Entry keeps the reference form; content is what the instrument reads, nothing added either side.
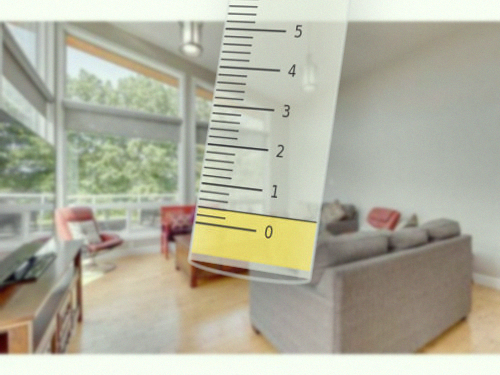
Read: 0.4mL
